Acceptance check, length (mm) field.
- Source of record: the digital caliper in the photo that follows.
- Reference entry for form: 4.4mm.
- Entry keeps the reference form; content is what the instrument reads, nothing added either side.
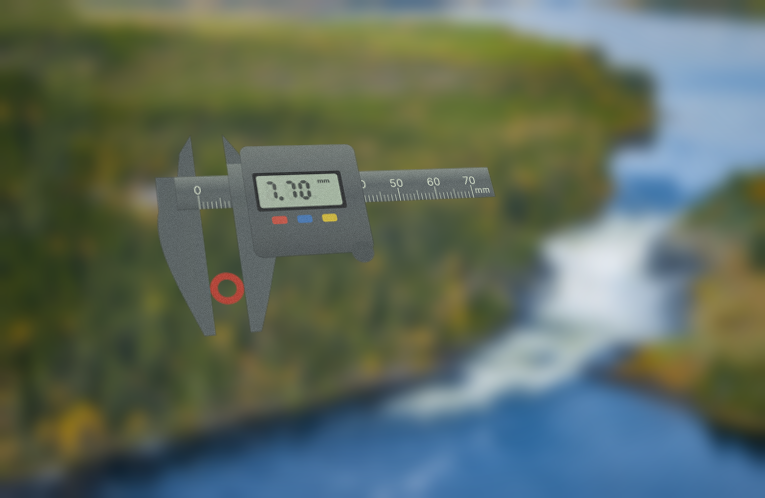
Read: 7.70mm
